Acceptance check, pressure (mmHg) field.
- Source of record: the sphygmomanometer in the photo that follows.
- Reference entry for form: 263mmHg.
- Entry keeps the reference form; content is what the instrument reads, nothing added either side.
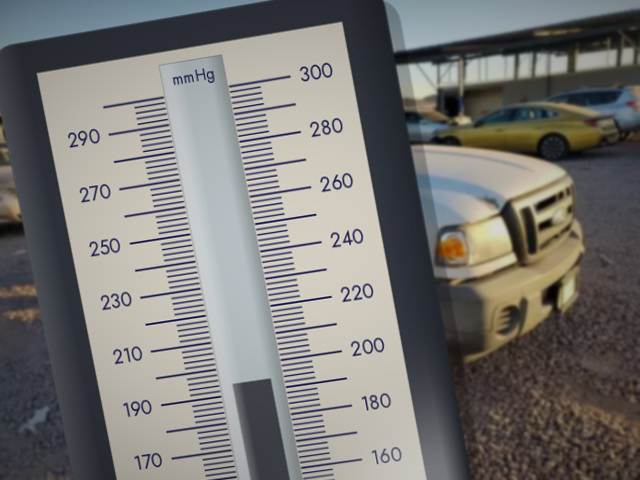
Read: 194mmHg
